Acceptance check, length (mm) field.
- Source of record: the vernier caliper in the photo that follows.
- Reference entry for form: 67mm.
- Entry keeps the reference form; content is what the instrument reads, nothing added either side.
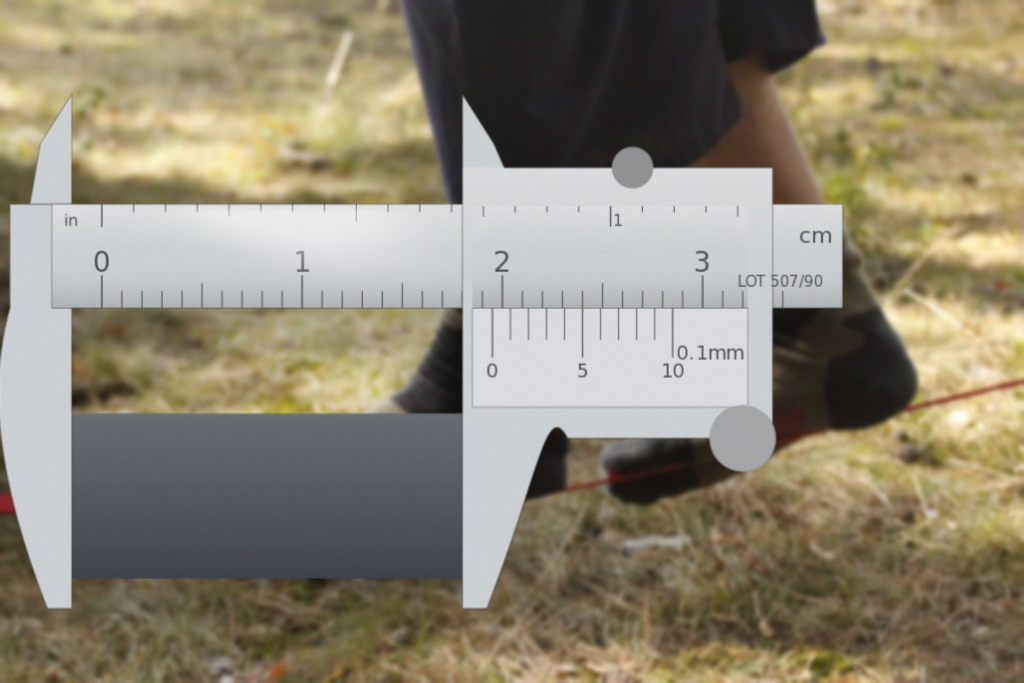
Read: 19.5mm
